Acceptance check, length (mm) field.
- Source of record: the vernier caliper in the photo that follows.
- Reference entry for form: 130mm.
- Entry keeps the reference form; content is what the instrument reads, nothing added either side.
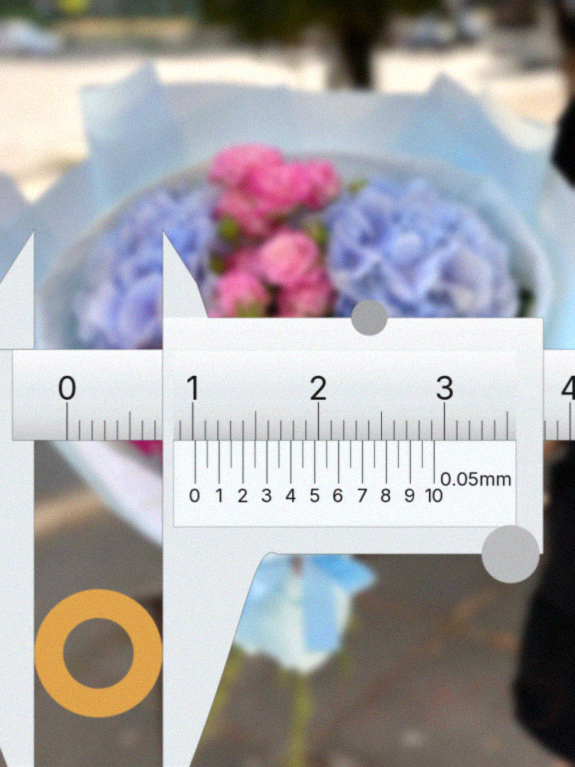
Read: 10.2mm
